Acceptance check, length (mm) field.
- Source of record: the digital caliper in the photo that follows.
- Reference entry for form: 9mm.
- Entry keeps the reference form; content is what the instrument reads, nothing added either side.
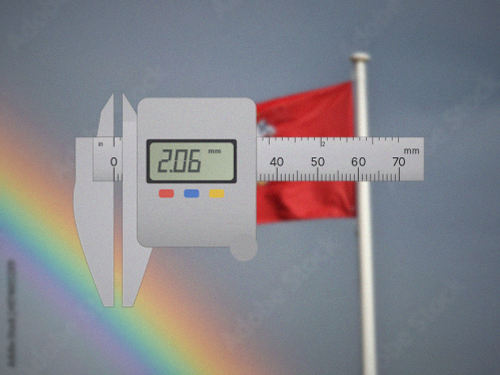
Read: 2.06mm
